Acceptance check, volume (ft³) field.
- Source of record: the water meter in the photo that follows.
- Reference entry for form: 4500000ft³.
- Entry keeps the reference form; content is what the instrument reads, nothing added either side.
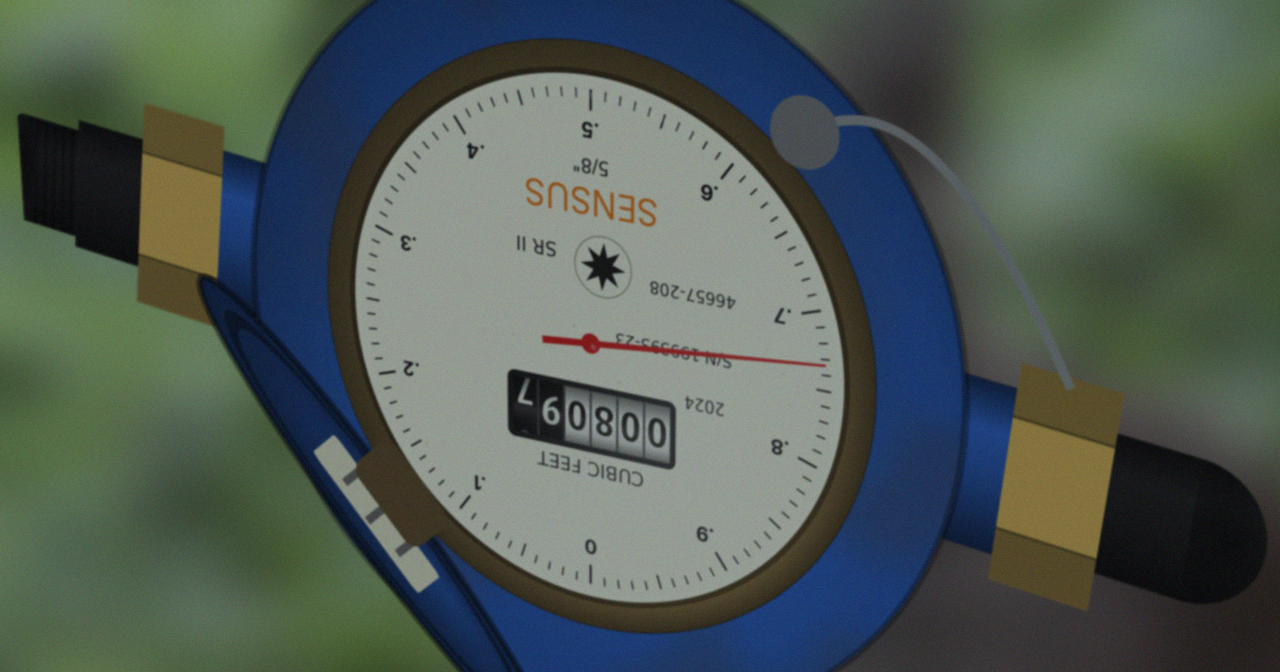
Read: 8096.73ft³
